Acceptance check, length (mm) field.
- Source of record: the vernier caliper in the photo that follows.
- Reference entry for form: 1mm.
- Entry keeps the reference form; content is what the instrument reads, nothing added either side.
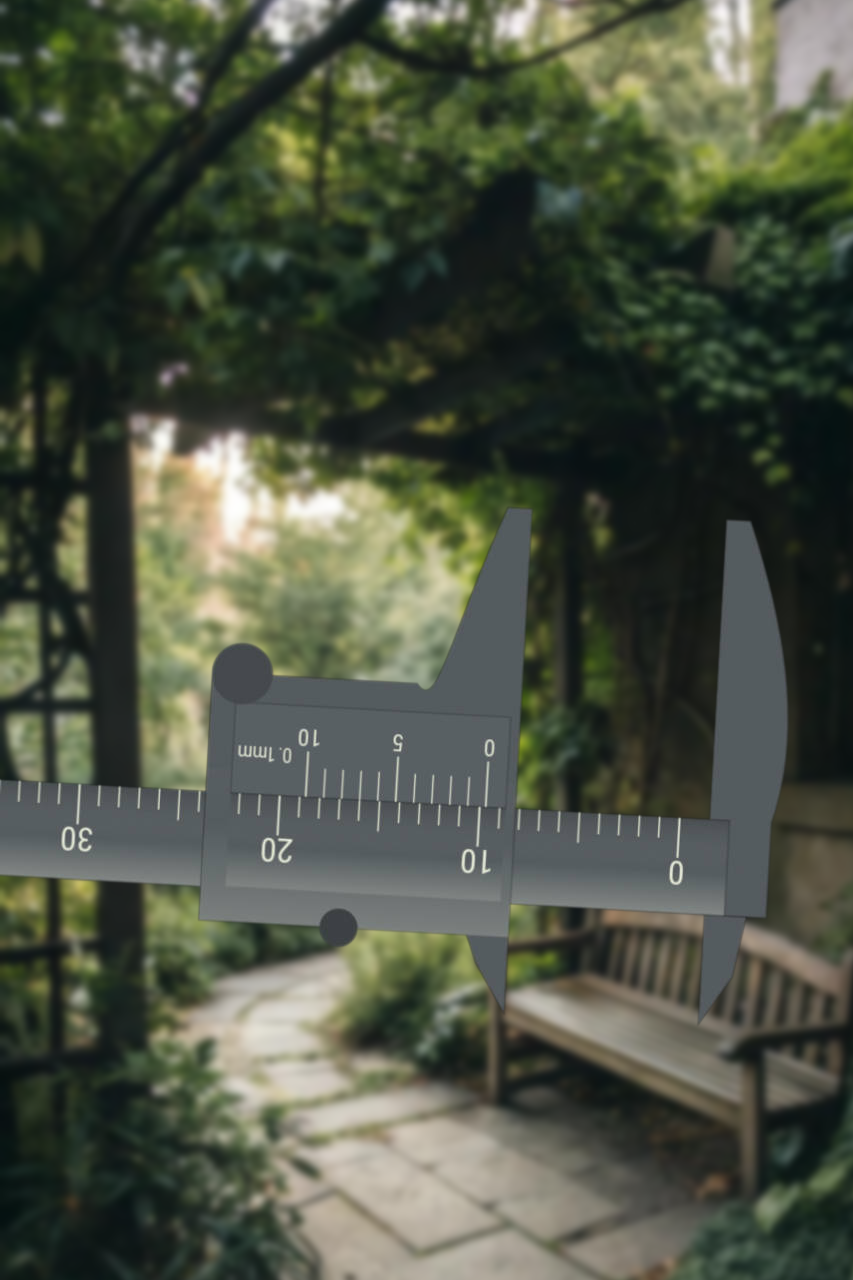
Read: 9.7mm
